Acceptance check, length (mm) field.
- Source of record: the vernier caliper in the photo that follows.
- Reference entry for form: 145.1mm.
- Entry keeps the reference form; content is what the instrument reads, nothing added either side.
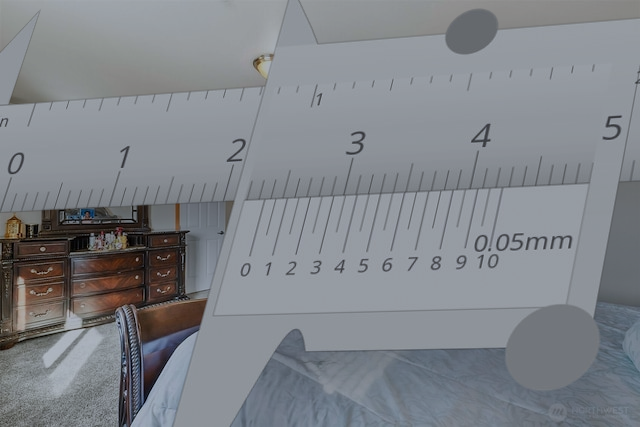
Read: 23.5mm
